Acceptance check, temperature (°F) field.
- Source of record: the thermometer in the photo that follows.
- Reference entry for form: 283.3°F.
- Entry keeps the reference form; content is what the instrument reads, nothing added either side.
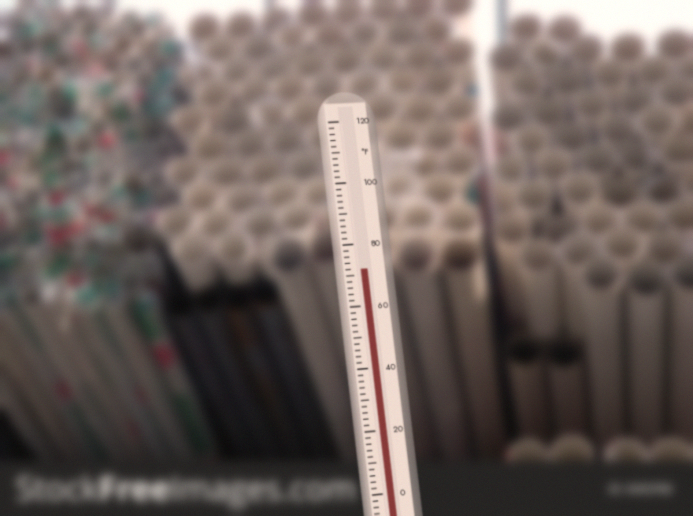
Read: 72°F
